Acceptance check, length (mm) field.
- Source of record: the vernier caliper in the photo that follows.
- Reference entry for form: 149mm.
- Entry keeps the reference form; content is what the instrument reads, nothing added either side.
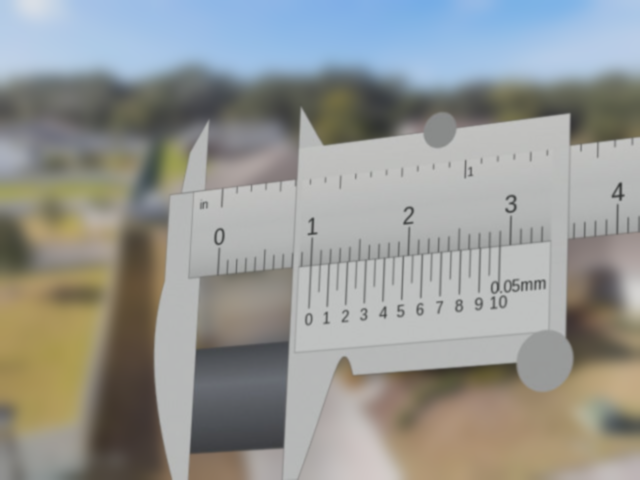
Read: 10.0mm
